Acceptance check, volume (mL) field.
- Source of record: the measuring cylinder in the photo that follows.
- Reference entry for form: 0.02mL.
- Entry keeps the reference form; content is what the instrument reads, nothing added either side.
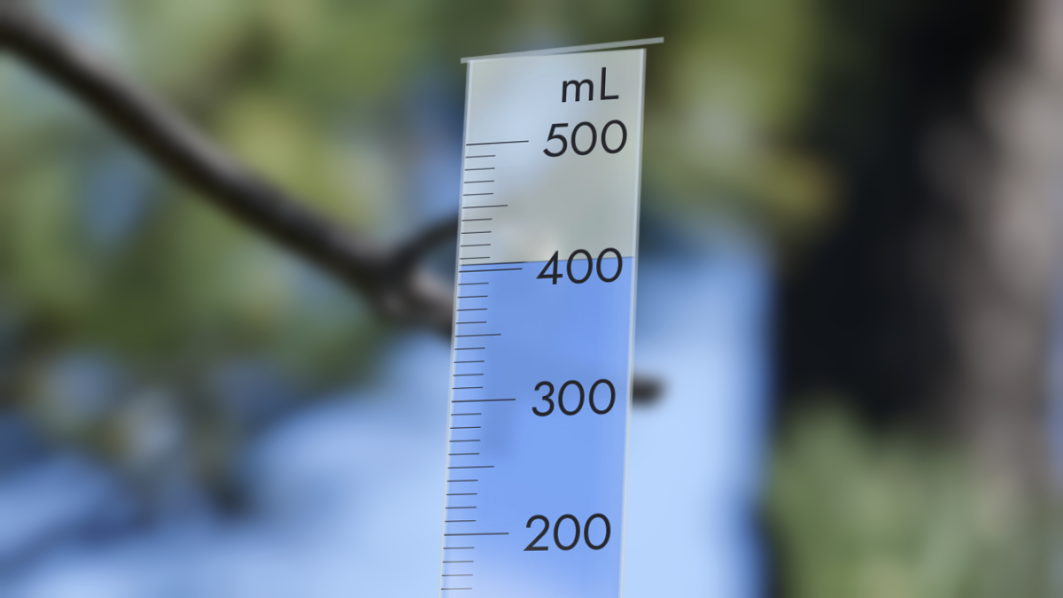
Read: 405mL
